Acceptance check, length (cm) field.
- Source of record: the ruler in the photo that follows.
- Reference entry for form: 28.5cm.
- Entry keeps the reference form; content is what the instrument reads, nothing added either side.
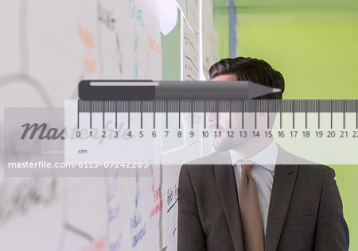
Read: 16cm
